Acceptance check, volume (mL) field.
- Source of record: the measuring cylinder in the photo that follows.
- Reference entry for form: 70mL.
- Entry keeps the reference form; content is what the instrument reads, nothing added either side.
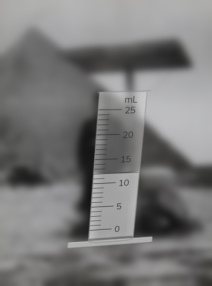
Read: 12mL
